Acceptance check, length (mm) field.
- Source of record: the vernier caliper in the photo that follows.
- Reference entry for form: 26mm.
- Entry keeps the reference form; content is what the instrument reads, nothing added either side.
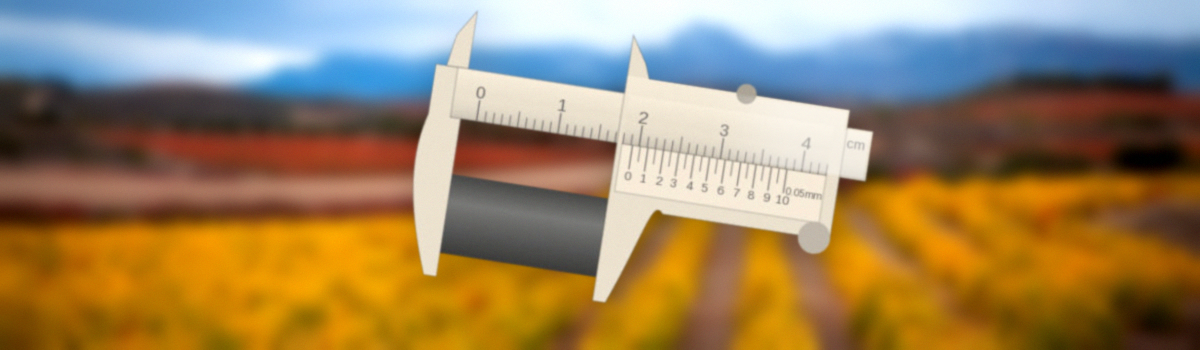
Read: 19.2mm
